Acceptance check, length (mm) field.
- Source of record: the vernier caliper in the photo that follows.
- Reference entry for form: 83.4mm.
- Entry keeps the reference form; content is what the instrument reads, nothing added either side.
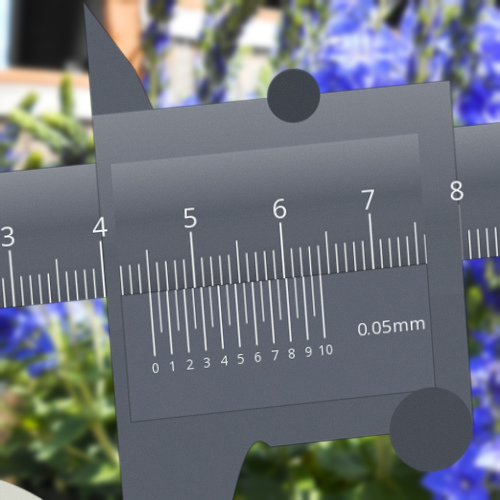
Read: 45.0mm
